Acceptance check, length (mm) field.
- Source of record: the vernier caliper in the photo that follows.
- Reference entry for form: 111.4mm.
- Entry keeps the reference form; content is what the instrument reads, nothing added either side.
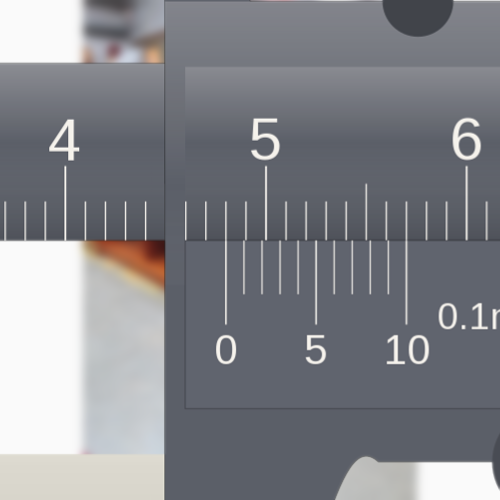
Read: 48.0mm
